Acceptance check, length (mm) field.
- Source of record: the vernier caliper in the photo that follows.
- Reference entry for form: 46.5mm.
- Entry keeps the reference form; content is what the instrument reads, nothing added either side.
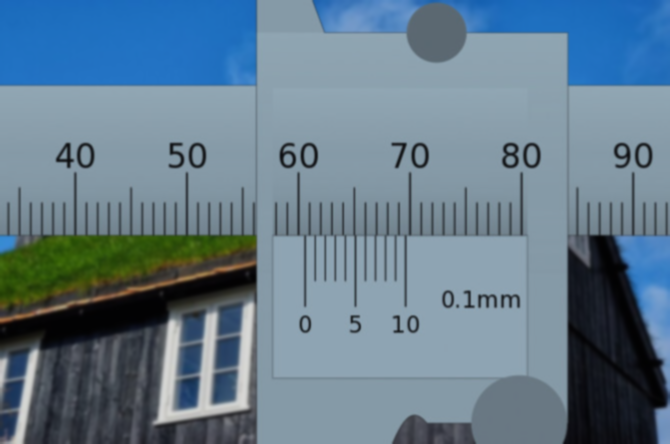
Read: 60.6mm
